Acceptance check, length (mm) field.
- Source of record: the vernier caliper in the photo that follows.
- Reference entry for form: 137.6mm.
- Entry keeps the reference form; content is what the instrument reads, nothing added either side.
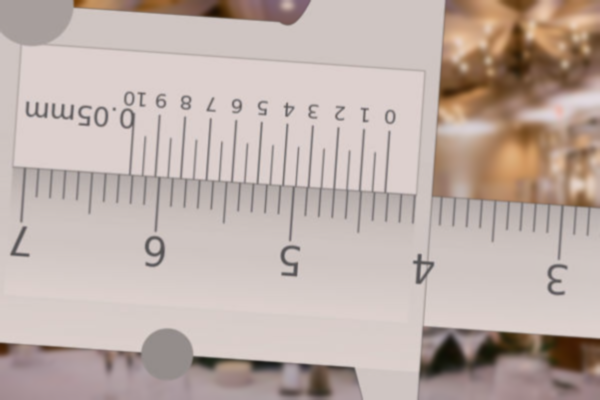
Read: 43.2mm
